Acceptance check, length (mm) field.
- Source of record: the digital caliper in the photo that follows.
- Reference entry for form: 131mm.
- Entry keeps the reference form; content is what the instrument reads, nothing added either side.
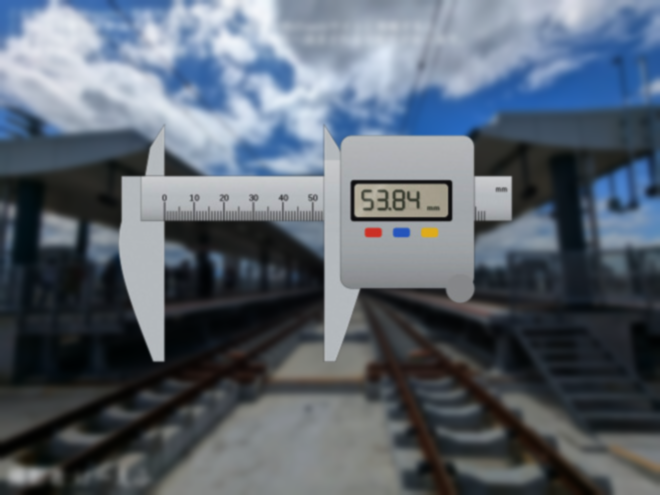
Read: 53.84mm
